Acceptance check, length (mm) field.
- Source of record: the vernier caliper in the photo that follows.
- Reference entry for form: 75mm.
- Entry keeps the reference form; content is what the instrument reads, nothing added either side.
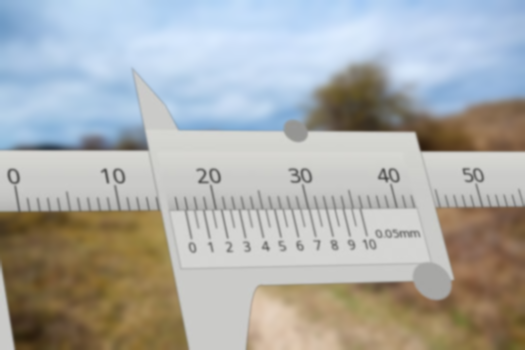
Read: 16.8mm
